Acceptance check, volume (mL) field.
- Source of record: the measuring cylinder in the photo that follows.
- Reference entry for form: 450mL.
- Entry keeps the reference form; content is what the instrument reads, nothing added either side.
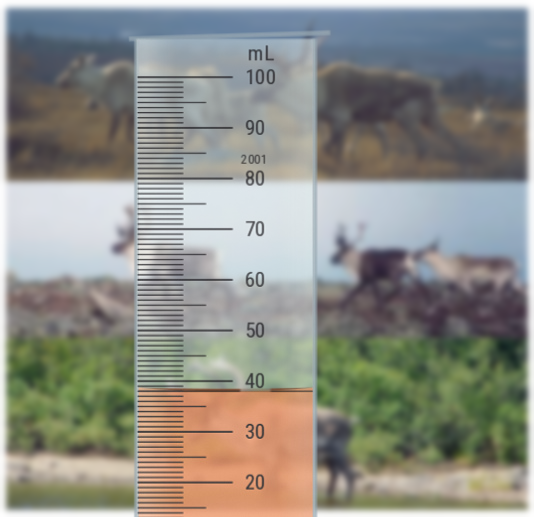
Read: 38mL
